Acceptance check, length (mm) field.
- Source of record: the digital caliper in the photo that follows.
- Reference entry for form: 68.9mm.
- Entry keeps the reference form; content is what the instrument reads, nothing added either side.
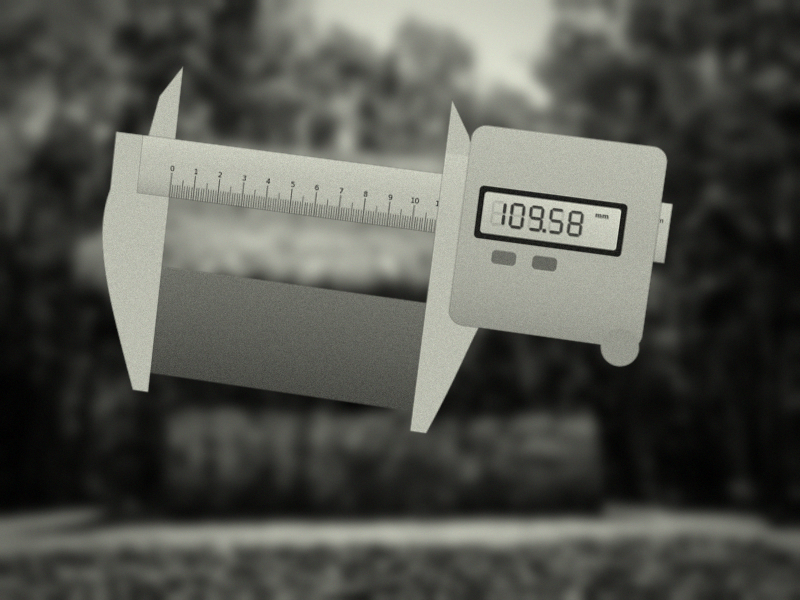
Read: 109.58mm
